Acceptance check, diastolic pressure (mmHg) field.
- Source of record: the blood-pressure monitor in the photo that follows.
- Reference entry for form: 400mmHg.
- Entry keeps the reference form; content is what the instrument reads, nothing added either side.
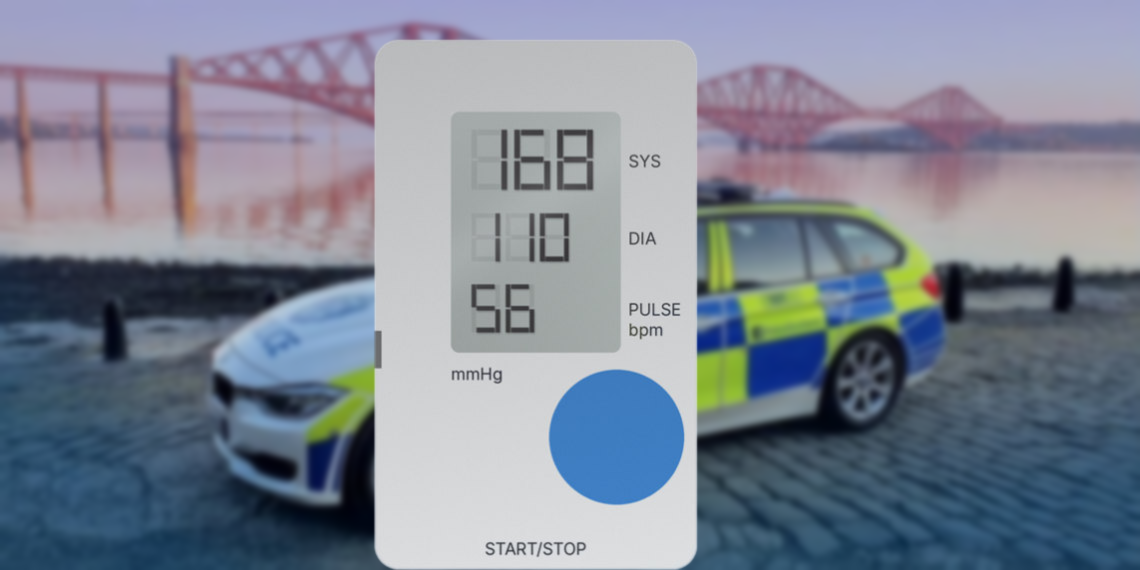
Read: 110mmHg
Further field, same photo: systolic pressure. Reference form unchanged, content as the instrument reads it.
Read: 168mmHg
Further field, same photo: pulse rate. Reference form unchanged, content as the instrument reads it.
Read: 56bpm
